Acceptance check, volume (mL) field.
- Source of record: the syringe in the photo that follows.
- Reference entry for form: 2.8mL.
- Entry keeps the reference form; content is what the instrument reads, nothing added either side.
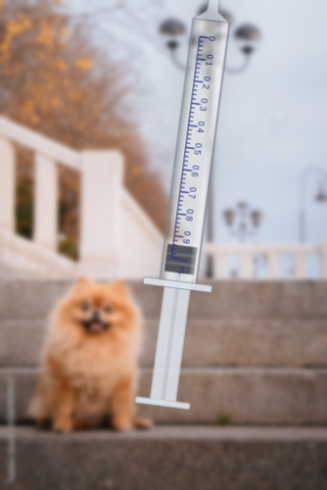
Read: 0.94mL
